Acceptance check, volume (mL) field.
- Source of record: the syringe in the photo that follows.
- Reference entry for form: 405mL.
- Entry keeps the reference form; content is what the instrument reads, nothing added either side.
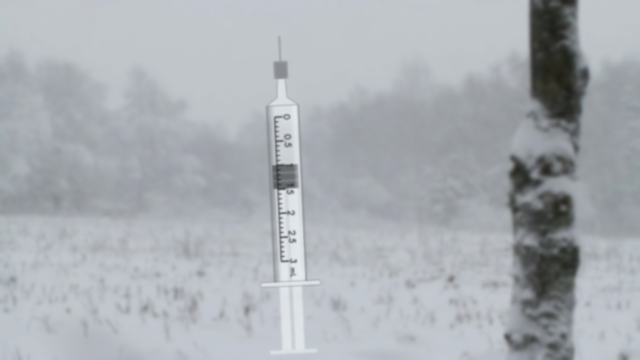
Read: 1mL
